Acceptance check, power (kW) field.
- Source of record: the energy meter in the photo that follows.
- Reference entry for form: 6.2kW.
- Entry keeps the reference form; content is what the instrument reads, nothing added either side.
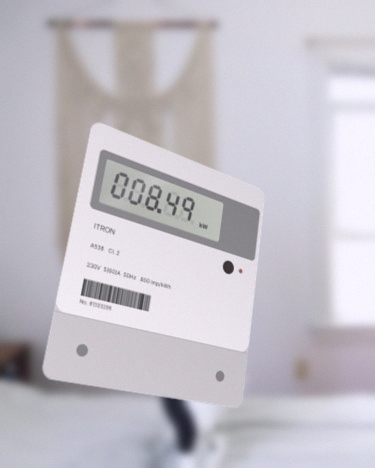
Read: 8.49kW
